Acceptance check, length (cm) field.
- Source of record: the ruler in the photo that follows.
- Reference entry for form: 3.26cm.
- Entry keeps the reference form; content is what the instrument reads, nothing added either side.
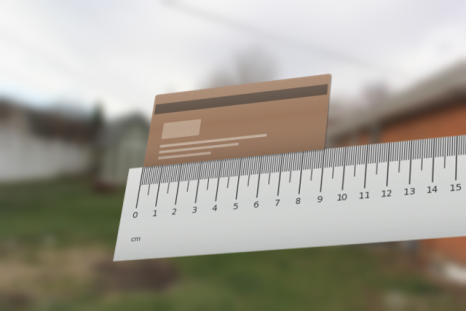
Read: 9cm
